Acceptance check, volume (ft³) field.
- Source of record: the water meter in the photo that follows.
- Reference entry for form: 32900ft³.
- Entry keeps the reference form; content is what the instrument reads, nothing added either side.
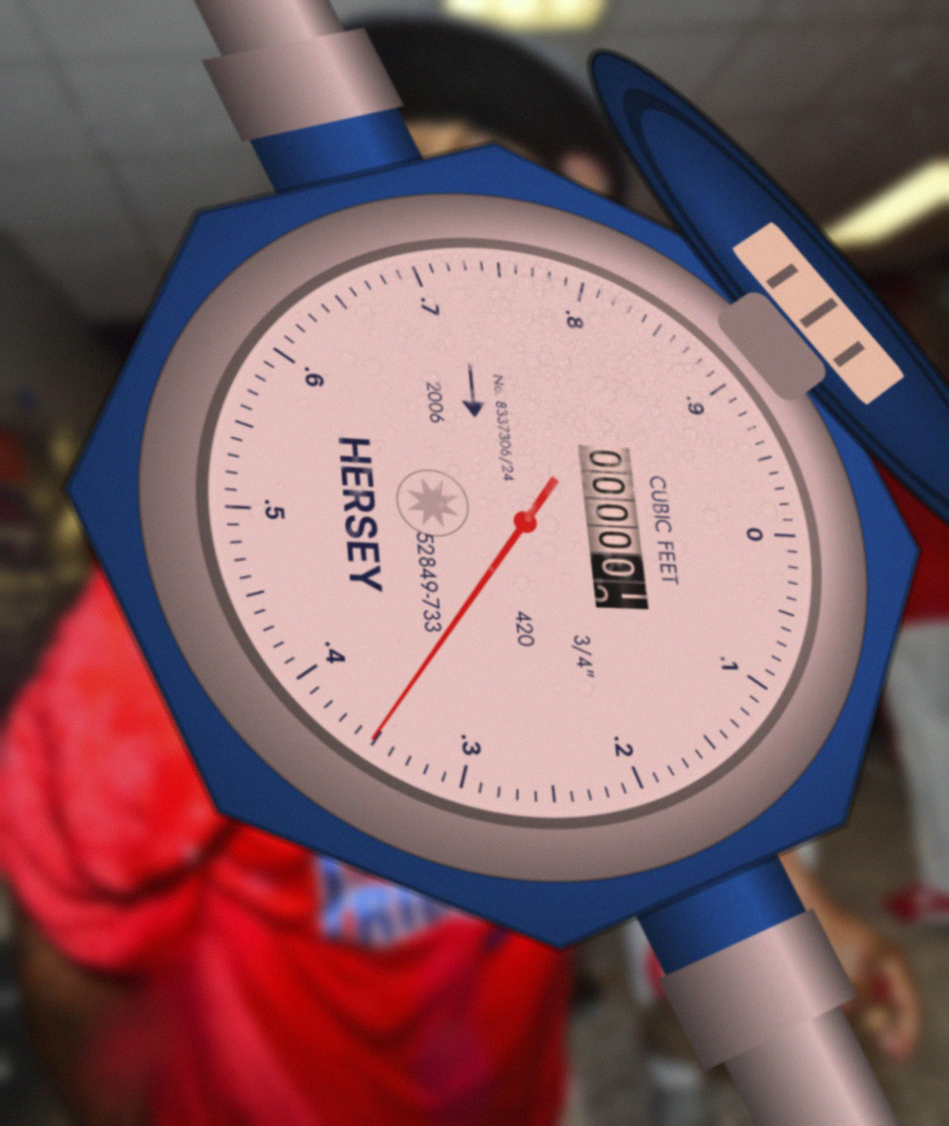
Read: 1.35ft³
